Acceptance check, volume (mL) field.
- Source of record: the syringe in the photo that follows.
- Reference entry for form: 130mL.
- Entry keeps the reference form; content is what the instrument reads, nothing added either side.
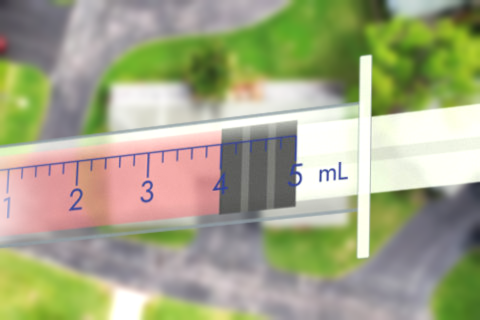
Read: 4mL
